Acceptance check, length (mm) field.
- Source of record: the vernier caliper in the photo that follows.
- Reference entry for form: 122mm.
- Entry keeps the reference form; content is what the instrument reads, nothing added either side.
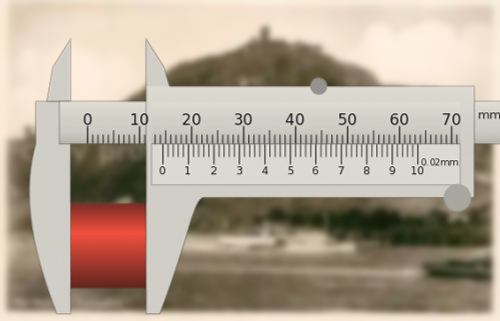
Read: 14.5mm
